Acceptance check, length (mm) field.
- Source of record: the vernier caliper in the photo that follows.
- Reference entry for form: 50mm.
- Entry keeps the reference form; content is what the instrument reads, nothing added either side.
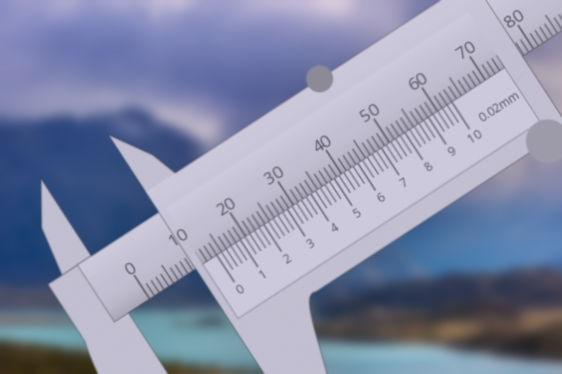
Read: 14.0mm
